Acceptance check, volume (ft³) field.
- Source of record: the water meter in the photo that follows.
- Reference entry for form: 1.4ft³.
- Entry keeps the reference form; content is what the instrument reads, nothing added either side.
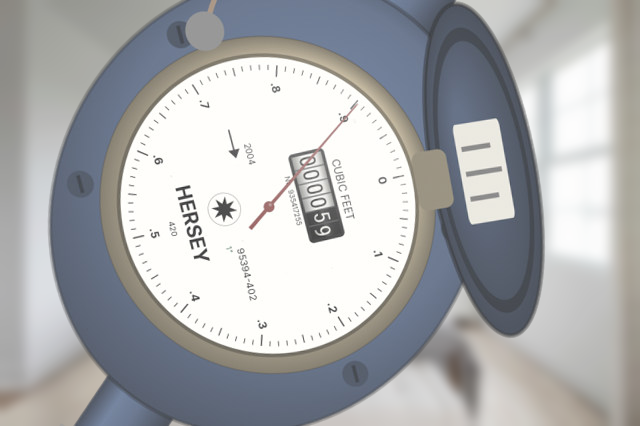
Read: 58.90ft³
